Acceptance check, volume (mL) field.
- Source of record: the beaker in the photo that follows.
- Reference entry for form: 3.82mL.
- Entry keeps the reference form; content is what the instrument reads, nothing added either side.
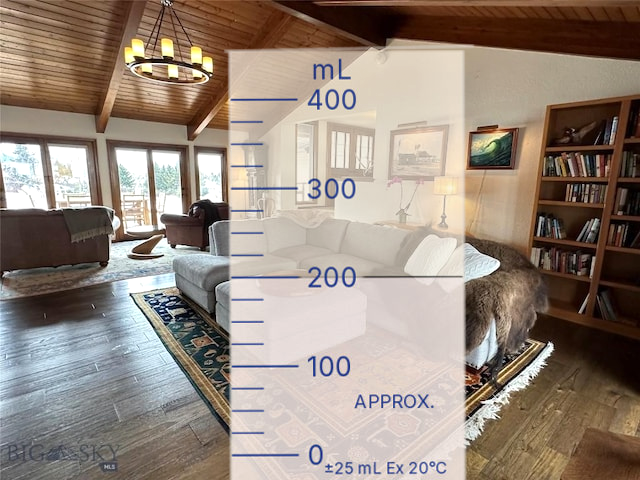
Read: 200mL
